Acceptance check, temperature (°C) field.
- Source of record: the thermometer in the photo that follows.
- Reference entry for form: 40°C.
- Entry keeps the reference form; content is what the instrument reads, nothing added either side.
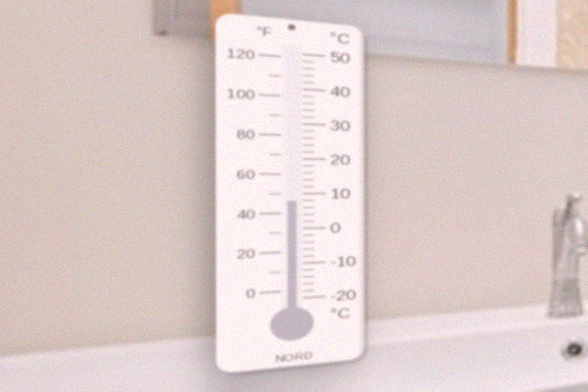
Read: 8°C
